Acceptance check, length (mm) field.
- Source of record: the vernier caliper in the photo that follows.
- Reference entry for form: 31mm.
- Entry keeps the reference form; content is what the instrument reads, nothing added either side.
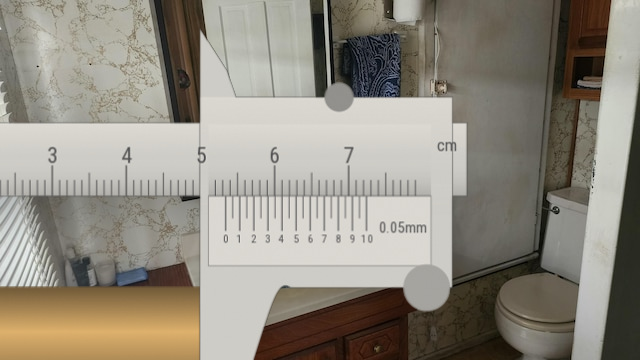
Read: 53.4mm
